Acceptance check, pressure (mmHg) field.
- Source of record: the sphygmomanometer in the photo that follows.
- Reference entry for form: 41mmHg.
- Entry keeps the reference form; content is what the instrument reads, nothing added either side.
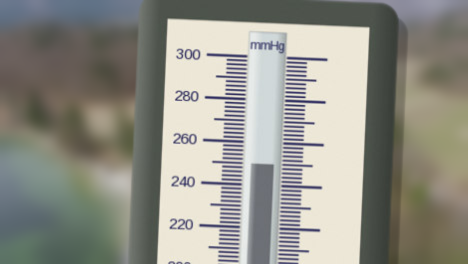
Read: 250mmHg
